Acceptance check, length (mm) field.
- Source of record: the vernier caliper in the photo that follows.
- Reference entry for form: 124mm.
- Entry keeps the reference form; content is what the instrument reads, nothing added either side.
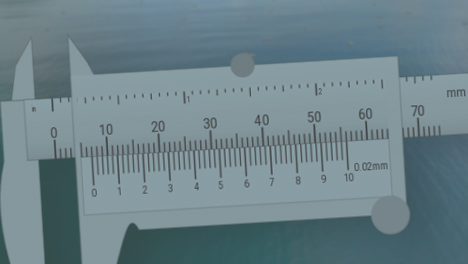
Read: 7.0mm
